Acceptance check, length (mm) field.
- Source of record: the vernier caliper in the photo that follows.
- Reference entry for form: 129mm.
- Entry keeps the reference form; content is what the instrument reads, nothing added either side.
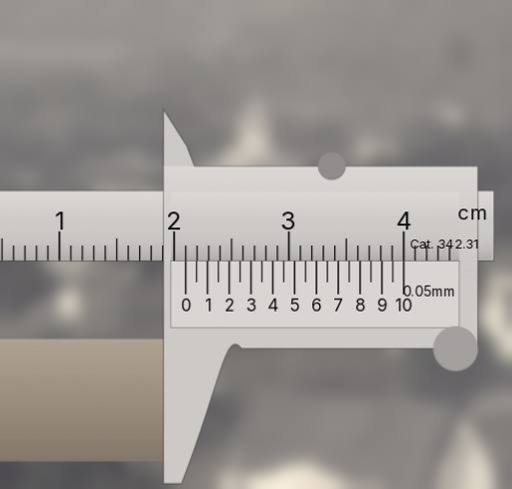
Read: 21.0mm
